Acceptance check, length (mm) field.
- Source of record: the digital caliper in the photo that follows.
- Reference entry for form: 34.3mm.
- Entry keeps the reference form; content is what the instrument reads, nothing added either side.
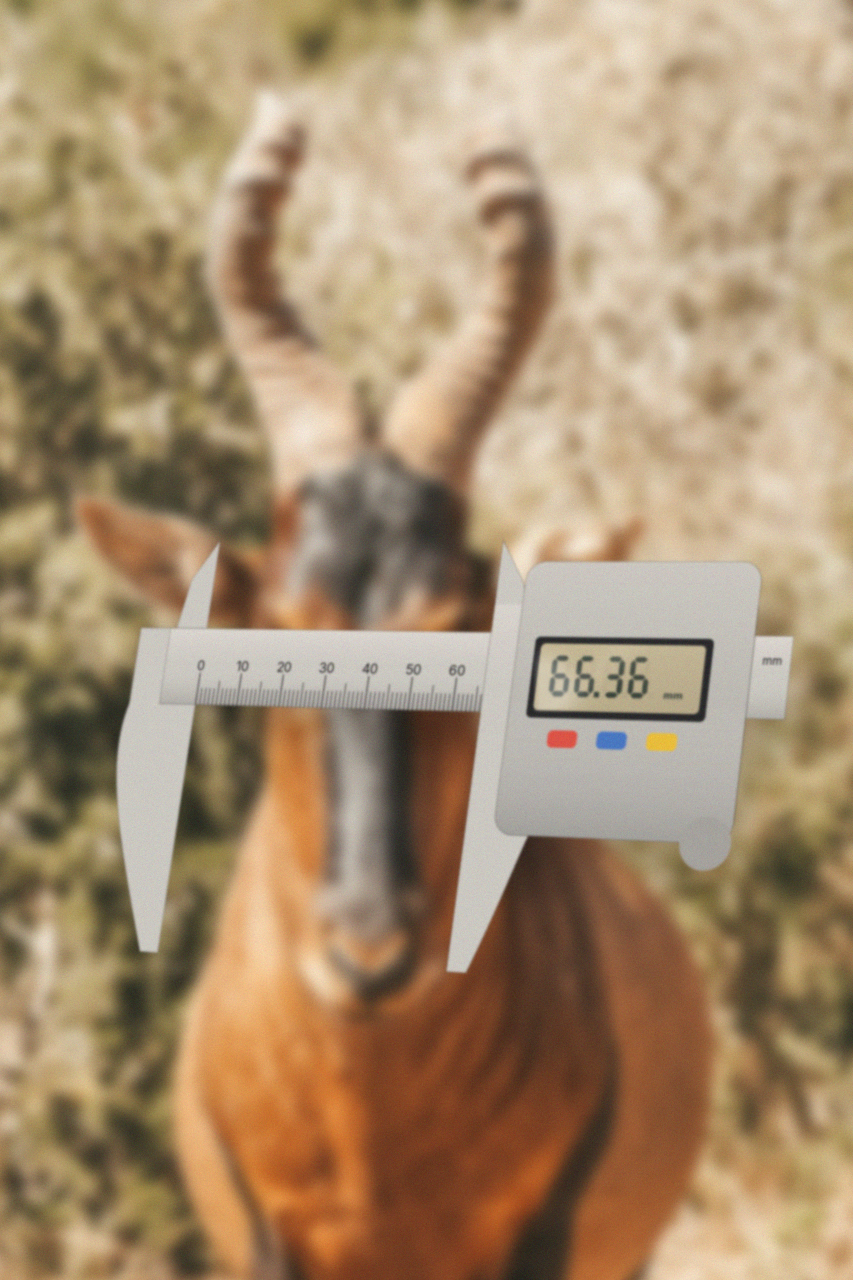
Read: 66.36mm
